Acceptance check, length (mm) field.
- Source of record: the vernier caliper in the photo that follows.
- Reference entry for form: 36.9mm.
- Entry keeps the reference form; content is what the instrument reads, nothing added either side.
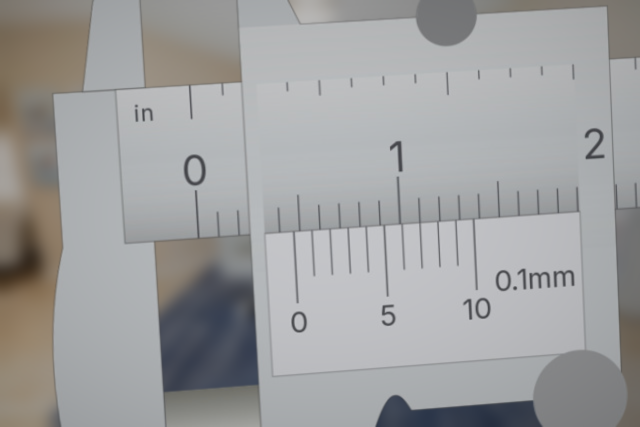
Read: 4.7mm
